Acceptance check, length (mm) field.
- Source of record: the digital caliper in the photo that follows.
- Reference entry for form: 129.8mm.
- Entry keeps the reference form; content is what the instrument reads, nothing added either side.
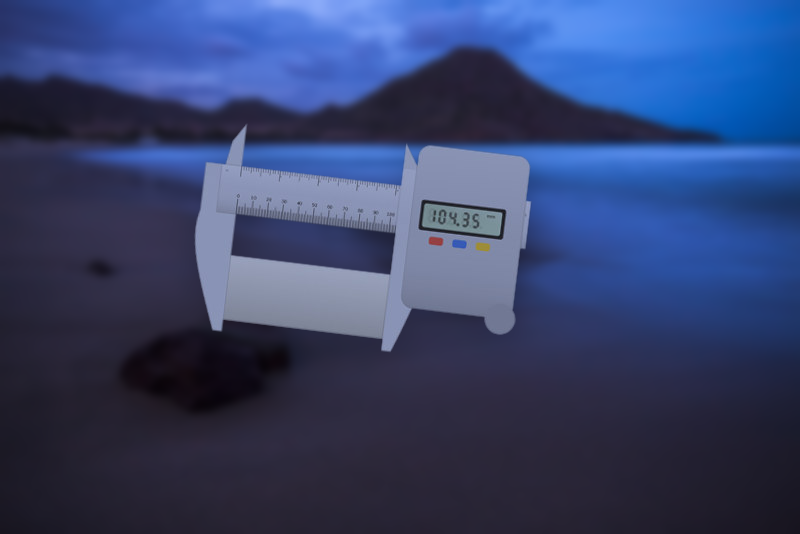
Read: 104.35mm
